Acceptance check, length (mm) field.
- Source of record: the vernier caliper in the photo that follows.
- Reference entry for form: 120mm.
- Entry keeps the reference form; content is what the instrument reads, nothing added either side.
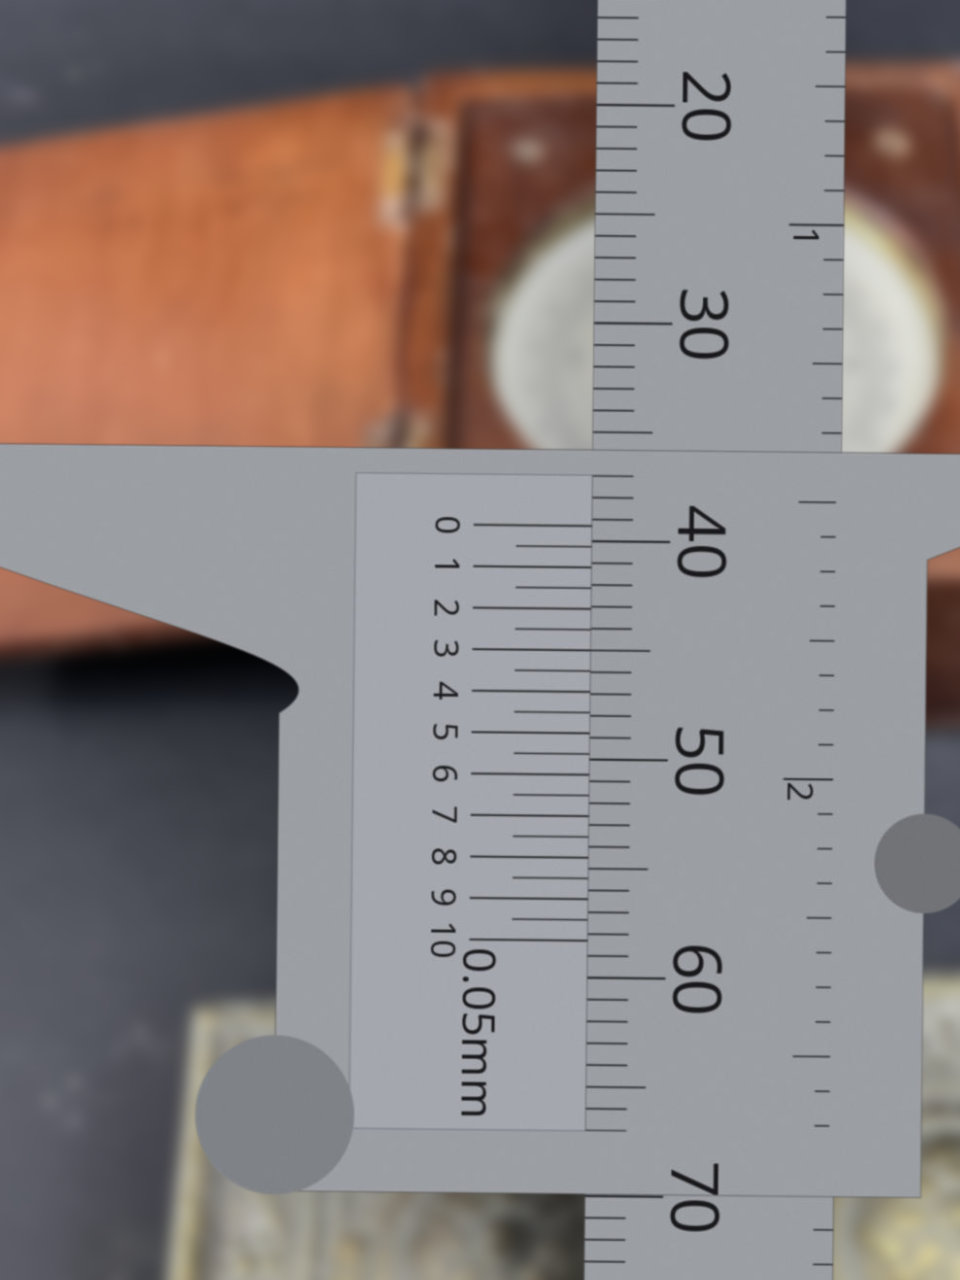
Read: 39.3mm
